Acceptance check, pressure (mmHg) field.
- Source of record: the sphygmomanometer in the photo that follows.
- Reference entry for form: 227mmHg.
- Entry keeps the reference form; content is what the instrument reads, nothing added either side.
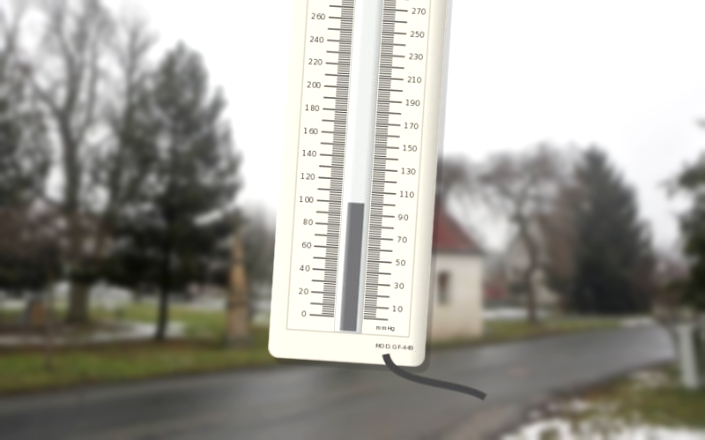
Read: 100mmHg
